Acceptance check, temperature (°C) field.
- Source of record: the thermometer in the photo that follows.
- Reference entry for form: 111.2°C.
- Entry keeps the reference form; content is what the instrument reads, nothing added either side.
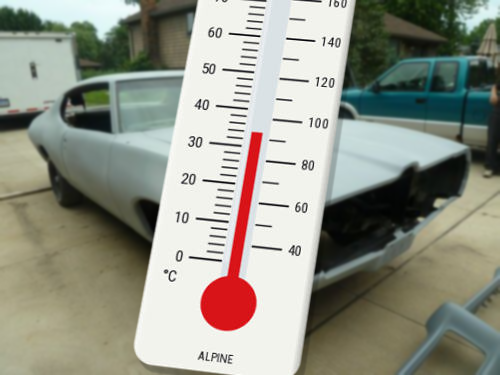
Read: 34°C
